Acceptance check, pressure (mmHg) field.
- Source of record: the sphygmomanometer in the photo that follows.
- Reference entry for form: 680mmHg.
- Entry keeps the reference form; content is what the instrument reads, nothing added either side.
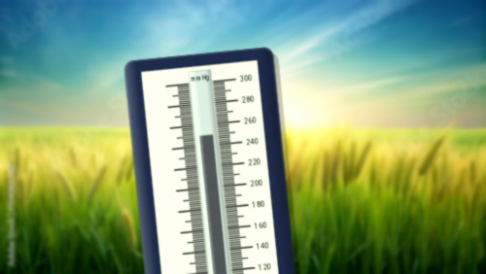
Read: 250mmHg
